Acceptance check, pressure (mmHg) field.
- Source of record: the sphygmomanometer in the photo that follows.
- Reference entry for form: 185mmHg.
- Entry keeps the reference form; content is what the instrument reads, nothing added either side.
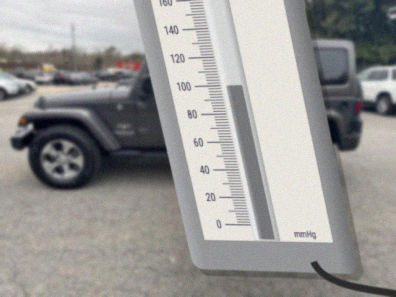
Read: 100mmHg
